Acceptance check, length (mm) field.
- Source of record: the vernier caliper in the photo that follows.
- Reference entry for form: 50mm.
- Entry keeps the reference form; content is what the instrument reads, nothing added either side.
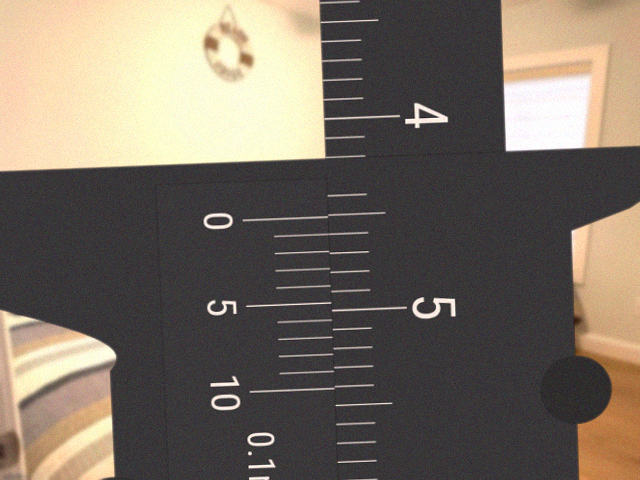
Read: 45.1mm
